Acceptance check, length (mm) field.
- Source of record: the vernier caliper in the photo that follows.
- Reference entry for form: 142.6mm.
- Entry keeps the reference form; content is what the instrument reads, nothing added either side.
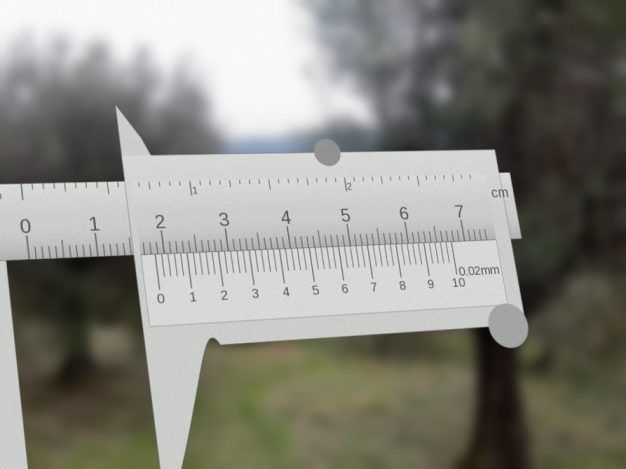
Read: 18.6mm
